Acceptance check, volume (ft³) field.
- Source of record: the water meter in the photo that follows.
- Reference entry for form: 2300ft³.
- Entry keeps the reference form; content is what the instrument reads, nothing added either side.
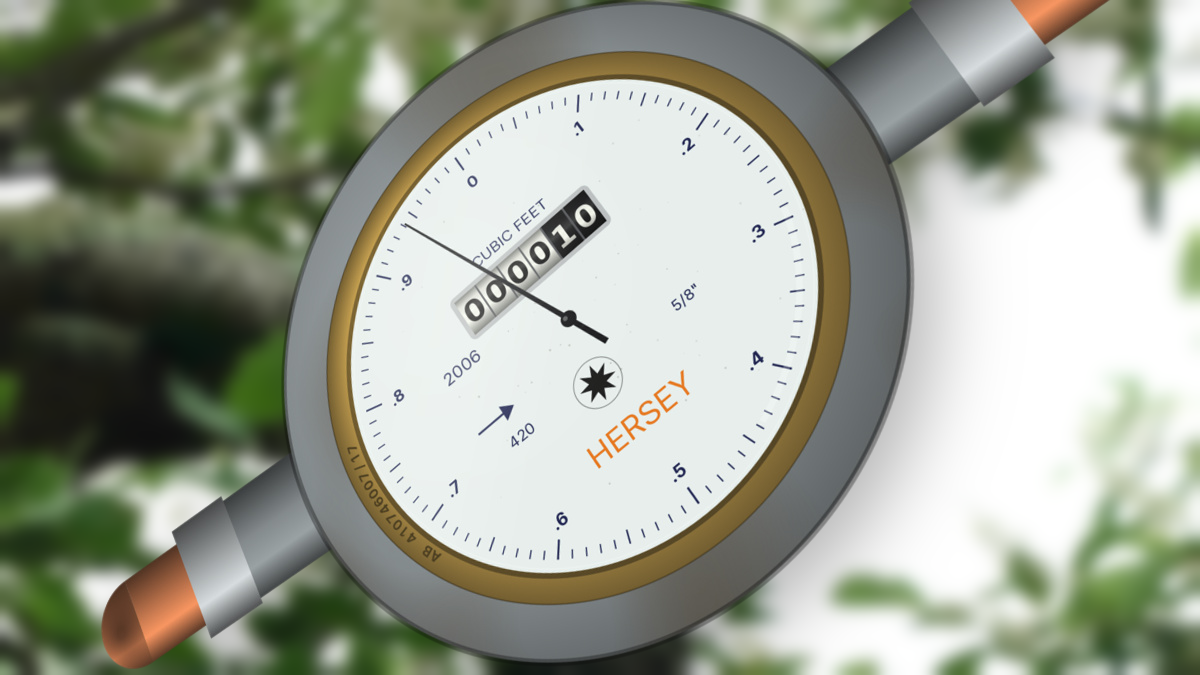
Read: 9.94ft³
